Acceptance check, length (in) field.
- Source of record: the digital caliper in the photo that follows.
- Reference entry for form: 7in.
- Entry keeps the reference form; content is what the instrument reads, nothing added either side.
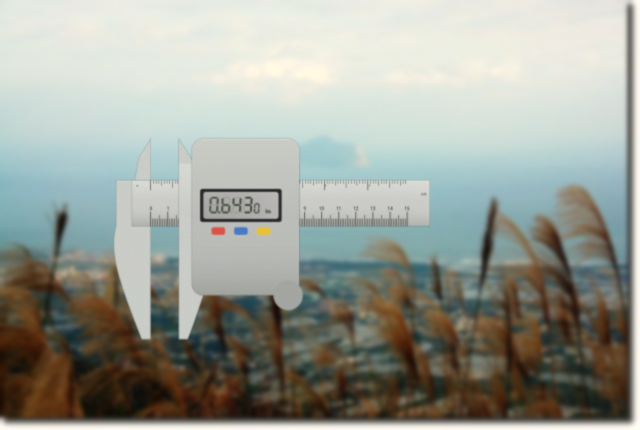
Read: 0.6430in
